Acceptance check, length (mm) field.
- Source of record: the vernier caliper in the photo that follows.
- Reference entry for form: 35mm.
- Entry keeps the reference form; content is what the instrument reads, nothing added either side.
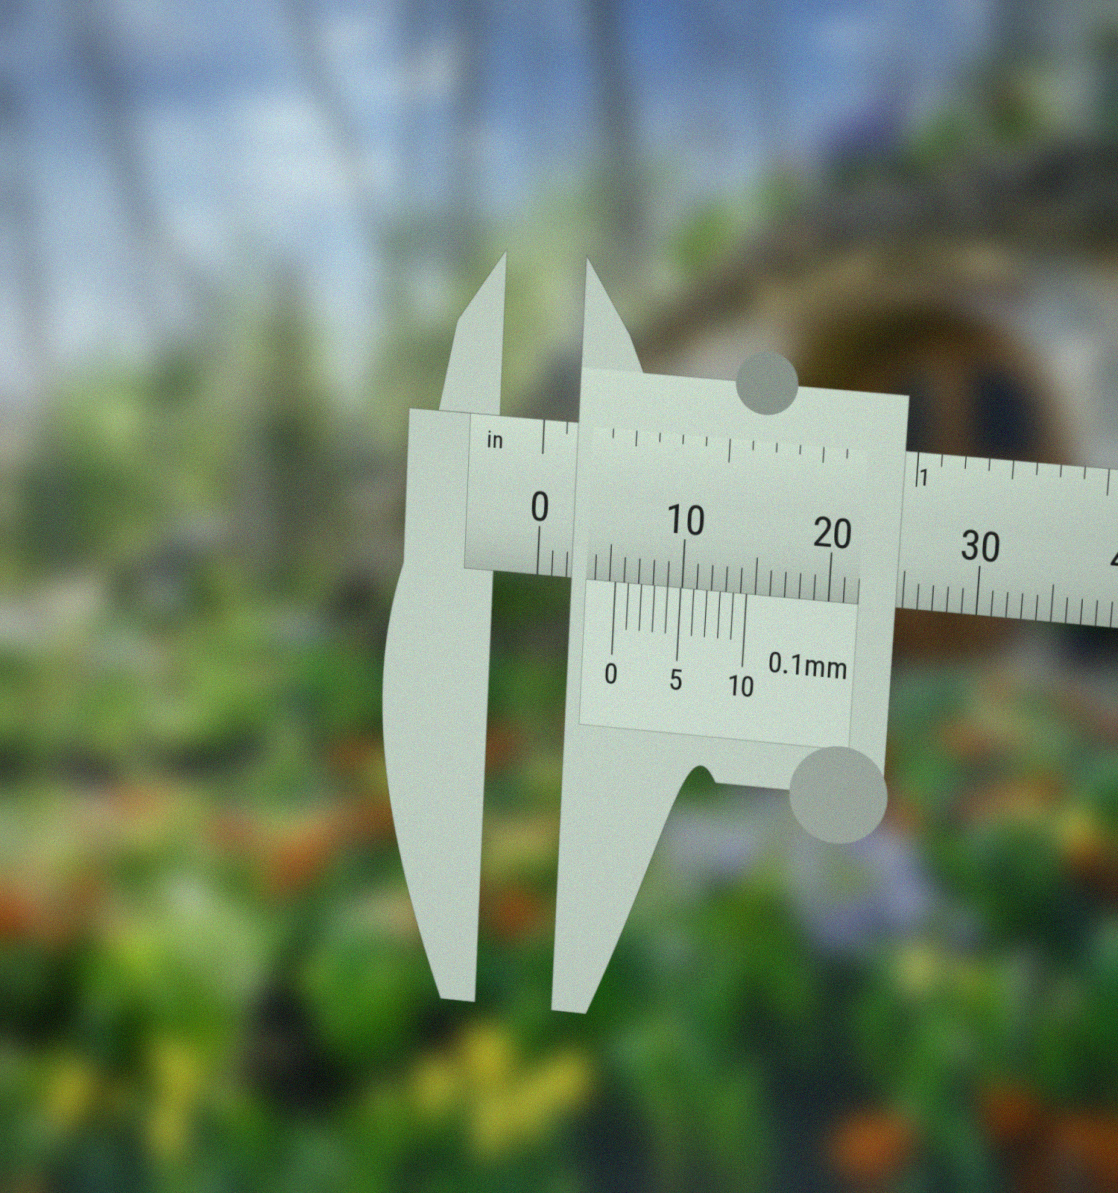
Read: 5.4mm
